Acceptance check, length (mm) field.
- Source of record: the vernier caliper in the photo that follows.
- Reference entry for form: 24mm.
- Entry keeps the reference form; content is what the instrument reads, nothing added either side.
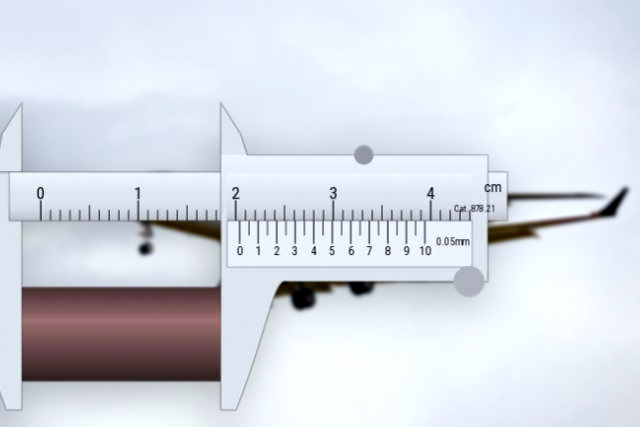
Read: 20.4mm
